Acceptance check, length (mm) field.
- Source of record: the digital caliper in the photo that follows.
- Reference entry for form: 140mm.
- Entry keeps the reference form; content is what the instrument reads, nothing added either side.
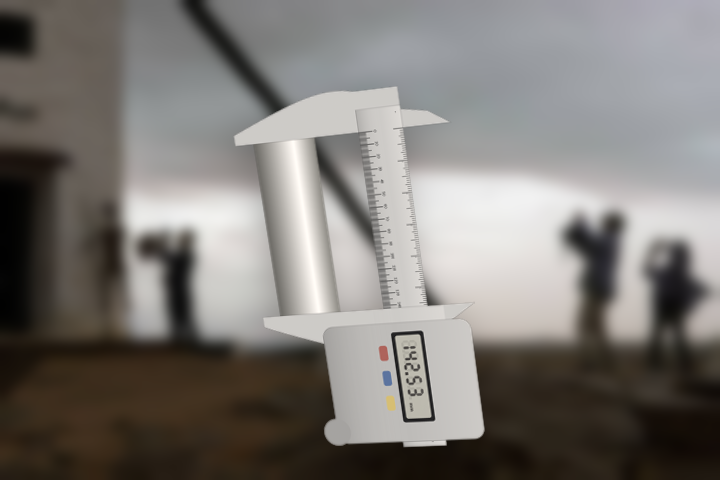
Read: 142.53mm
